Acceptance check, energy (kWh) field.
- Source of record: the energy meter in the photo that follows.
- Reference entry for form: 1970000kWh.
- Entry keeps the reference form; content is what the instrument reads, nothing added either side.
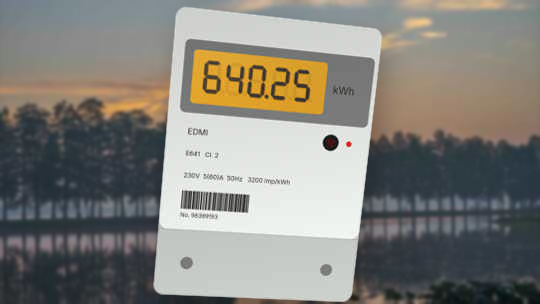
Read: 640.25kWh
